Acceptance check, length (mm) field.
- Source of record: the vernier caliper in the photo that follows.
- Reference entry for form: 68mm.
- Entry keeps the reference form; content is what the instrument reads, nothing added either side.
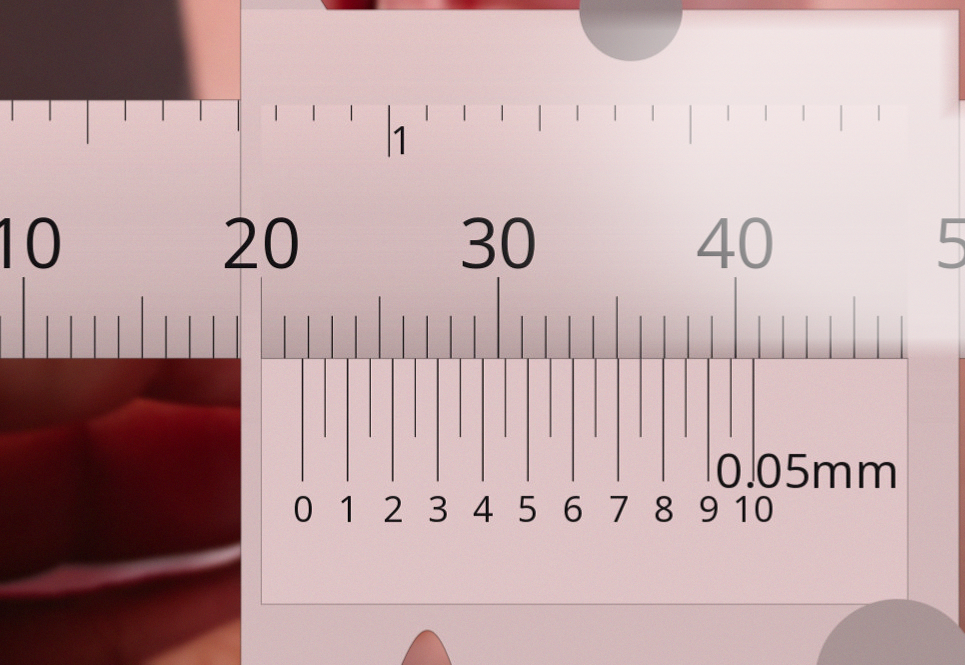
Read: 21.75mm
